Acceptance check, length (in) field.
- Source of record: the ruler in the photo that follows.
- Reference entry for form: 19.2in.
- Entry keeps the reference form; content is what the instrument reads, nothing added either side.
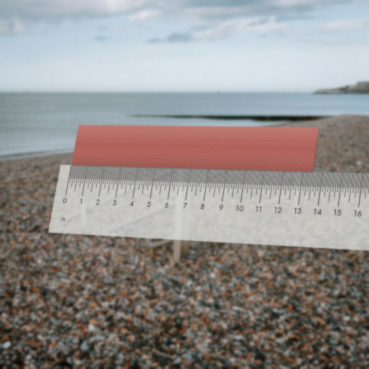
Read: 13.5in
